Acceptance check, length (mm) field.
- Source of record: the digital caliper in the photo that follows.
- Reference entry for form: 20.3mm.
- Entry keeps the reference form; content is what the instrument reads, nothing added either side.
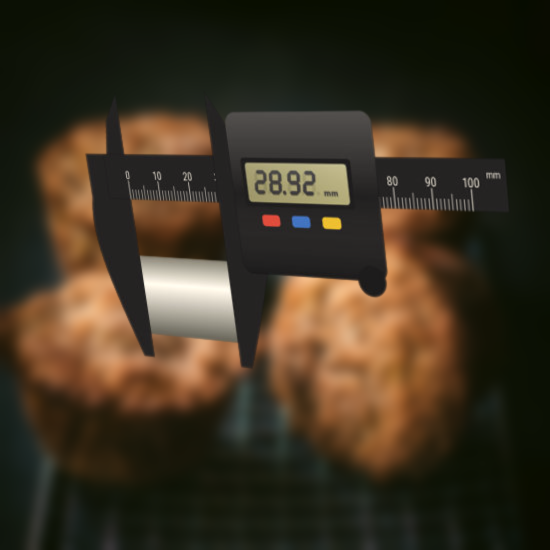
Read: 28.92mm
